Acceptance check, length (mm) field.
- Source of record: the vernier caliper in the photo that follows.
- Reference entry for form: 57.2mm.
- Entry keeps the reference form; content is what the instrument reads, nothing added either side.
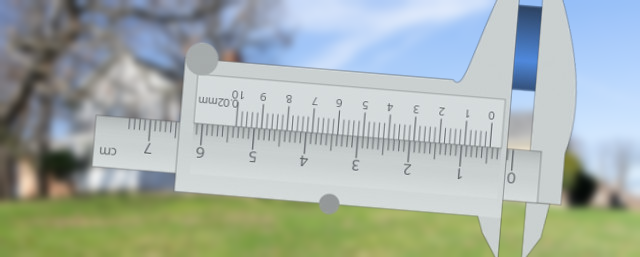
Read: 4.5mm
